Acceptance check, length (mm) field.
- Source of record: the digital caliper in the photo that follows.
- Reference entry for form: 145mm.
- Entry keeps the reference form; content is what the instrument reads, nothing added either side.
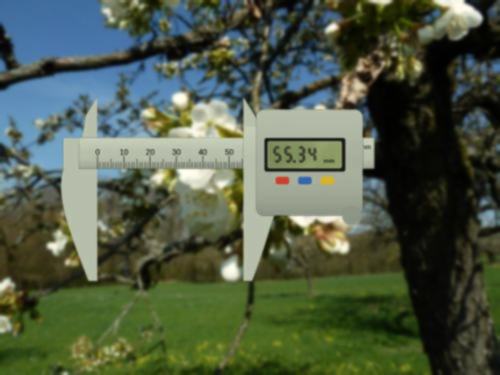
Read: 55.34mm
